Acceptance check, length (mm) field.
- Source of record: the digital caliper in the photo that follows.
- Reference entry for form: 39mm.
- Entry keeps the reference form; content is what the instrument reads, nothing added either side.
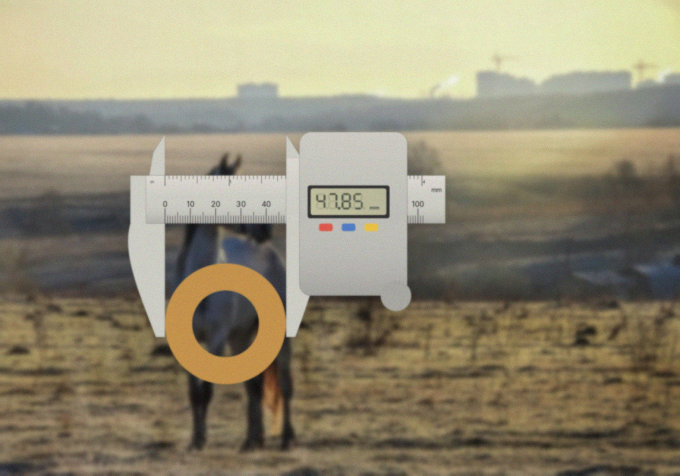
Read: 47.85mm
